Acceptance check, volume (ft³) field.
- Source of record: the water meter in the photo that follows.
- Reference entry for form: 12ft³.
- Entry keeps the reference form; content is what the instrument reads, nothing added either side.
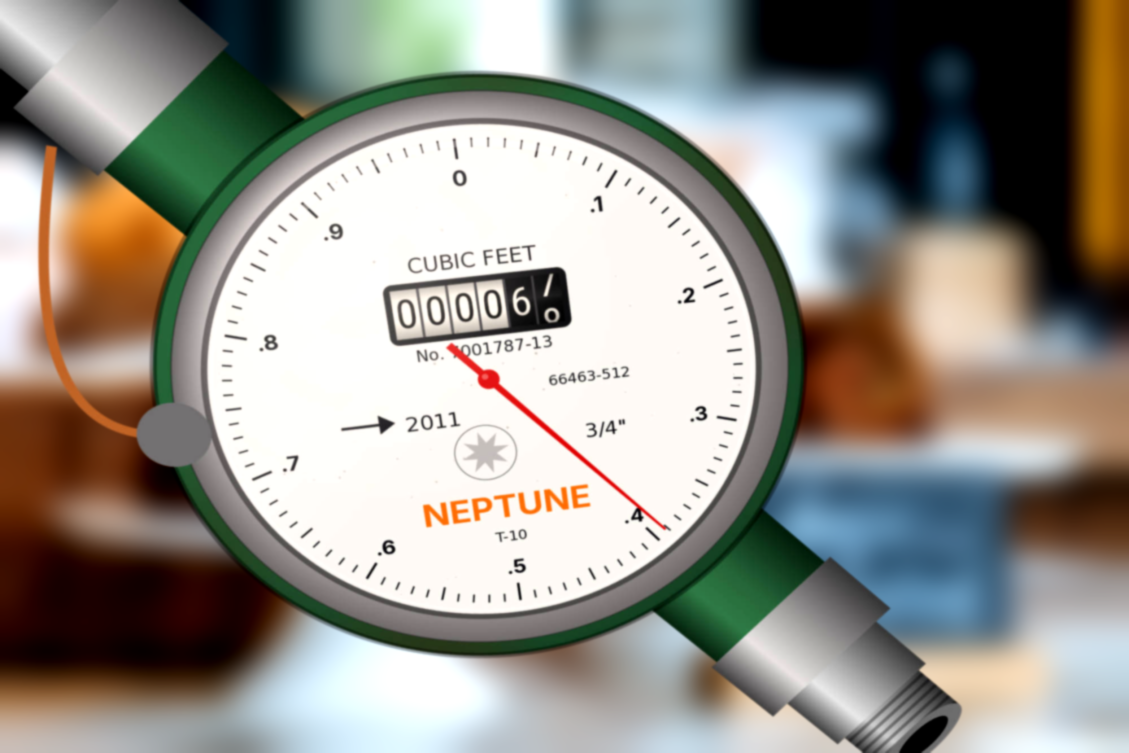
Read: 67.39ft³
